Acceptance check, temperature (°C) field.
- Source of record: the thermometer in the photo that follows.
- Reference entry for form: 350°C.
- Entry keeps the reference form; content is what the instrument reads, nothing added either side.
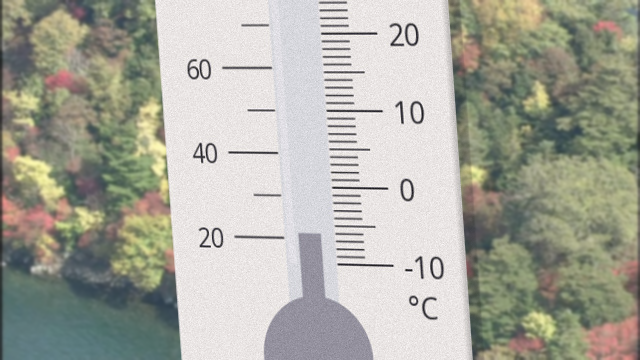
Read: -6°C
